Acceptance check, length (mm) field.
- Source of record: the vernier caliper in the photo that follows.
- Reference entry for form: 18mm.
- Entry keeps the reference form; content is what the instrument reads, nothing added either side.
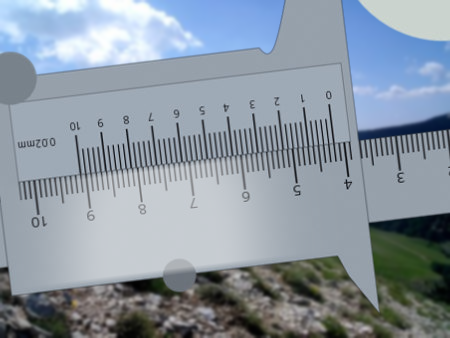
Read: 42.0mm
